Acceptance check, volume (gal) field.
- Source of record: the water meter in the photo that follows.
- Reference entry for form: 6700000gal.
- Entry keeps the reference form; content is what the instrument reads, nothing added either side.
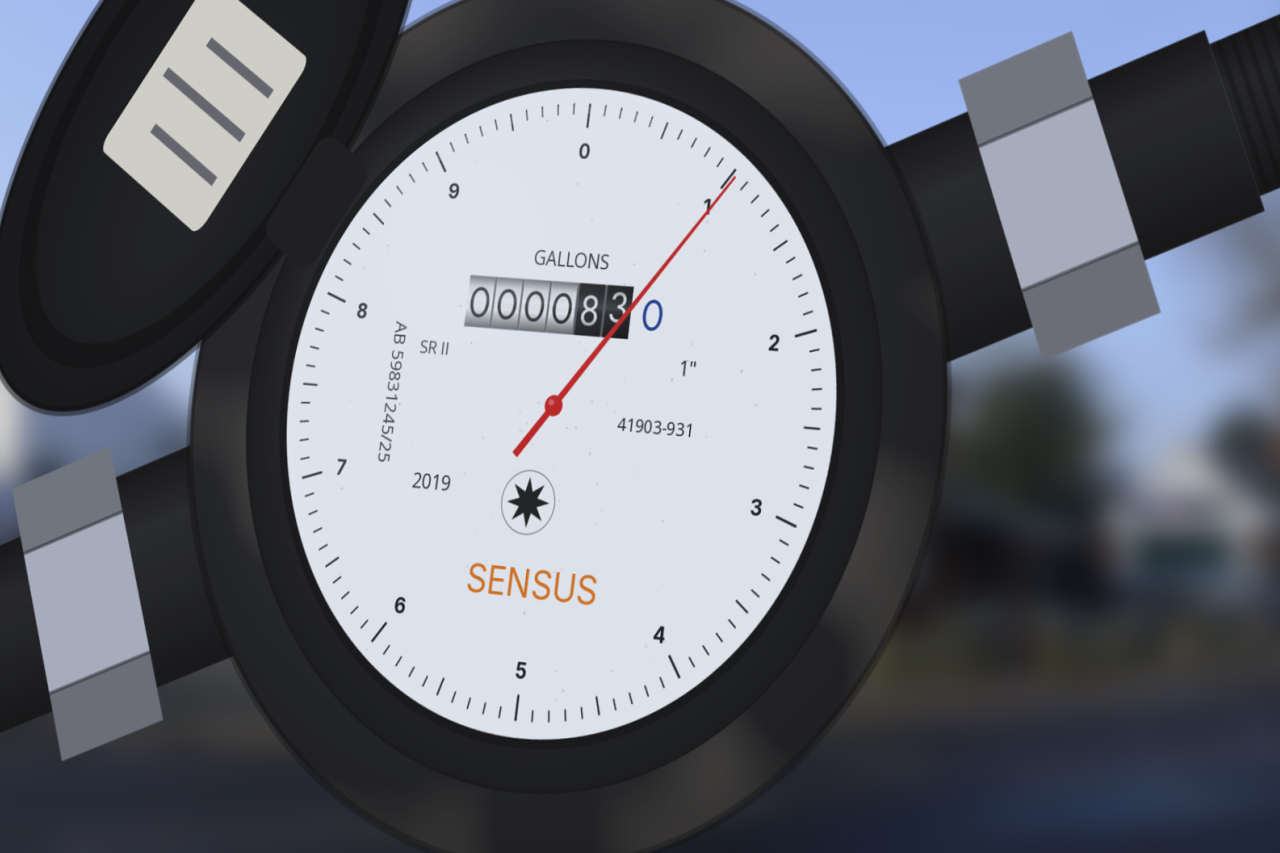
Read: 831.0gal
